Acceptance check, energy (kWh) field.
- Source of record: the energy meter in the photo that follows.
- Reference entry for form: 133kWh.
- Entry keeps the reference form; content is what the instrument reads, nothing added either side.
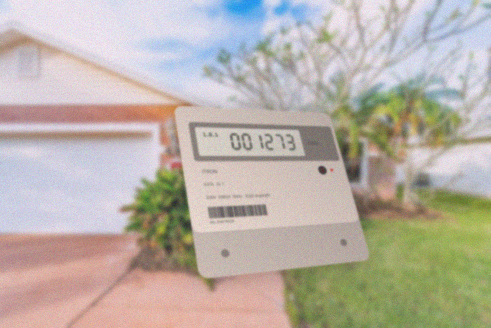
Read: 1273kWh
